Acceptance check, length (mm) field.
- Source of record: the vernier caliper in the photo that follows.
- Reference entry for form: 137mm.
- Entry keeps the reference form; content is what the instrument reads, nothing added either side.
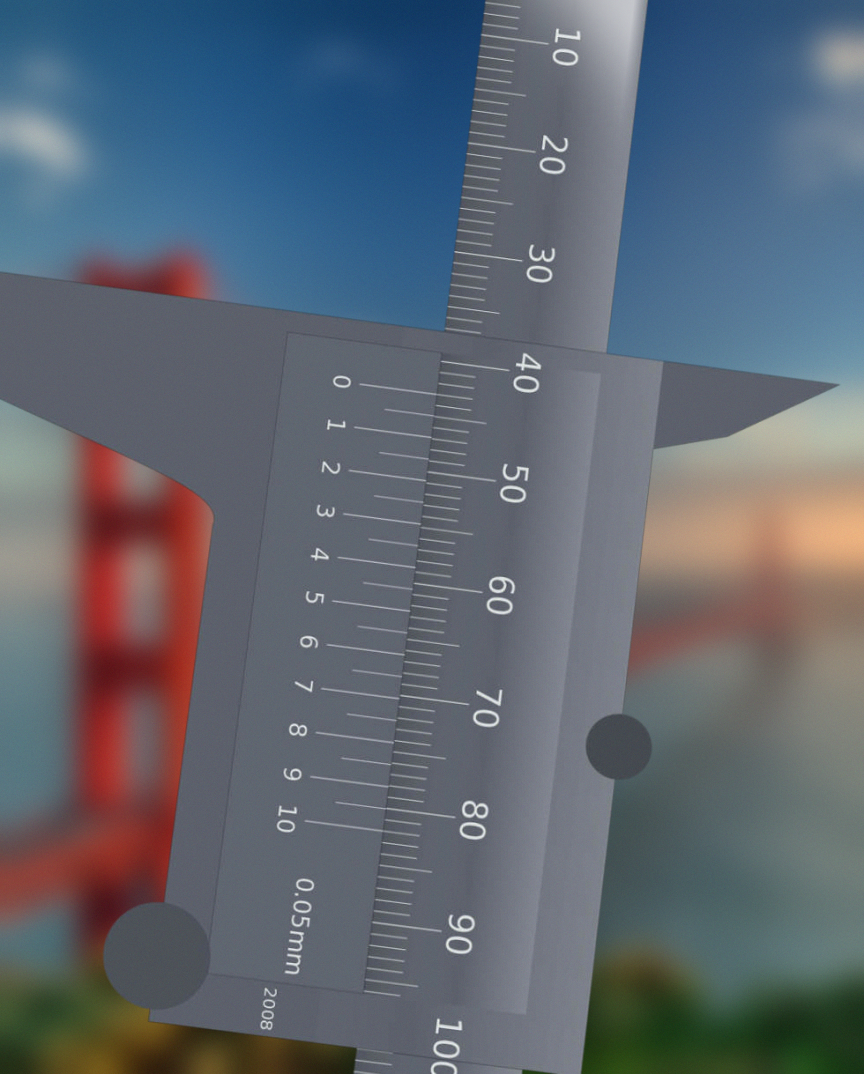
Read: 43.0mm
